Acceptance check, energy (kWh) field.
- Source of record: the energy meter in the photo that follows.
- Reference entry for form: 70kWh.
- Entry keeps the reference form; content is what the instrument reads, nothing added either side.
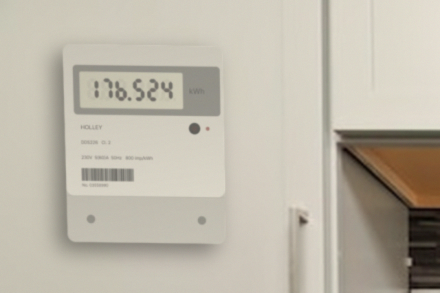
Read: 176.524kWh
